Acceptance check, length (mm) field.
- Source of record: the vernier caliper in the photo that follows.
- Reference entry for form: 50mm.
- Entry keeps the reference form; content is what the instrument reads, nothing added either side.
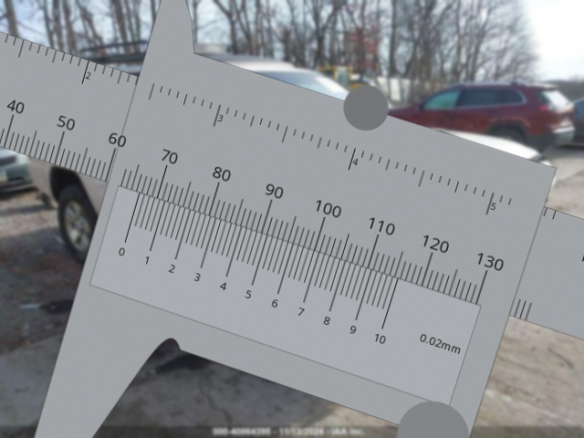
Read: 66.6mm
